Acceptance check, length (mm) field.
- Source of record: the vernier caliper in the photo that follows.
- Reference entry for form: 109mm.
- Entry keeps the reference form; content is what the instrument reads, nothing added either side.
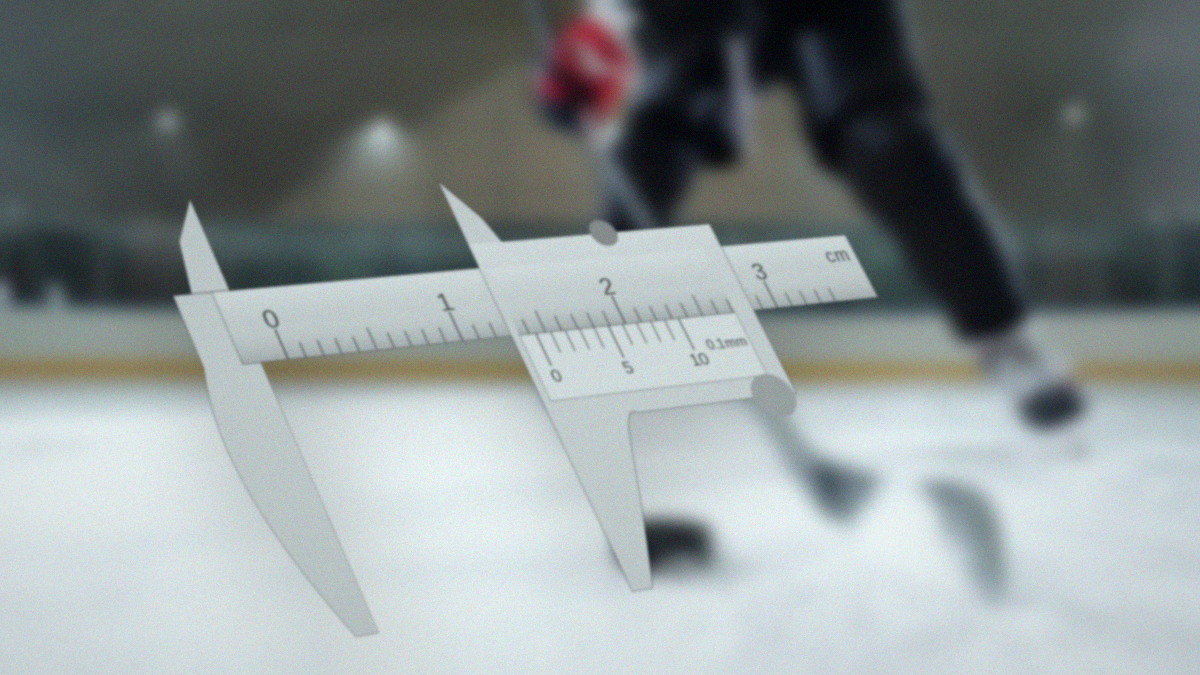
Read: 14.4mm
